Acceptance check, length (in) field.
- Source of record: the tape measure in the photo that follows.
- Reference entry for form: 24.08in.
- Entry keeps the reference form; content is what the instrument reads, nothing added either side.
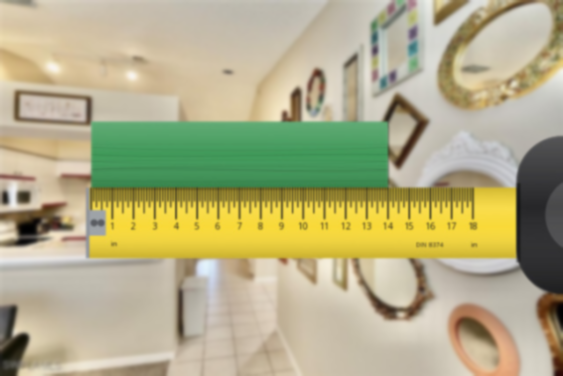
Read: 14in
